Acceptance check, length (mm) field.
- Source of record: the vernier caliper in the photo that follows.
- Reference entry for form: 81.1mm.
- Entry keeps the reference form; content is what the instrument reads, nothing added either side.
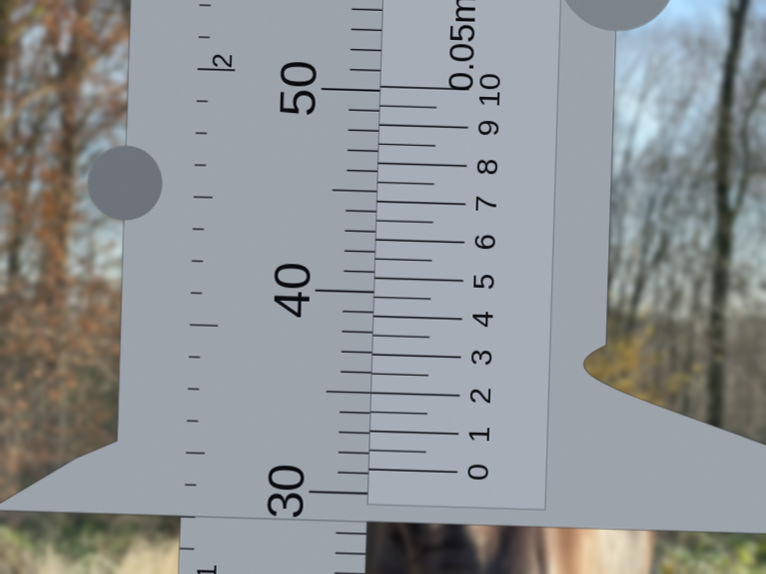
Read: 31.2mm
